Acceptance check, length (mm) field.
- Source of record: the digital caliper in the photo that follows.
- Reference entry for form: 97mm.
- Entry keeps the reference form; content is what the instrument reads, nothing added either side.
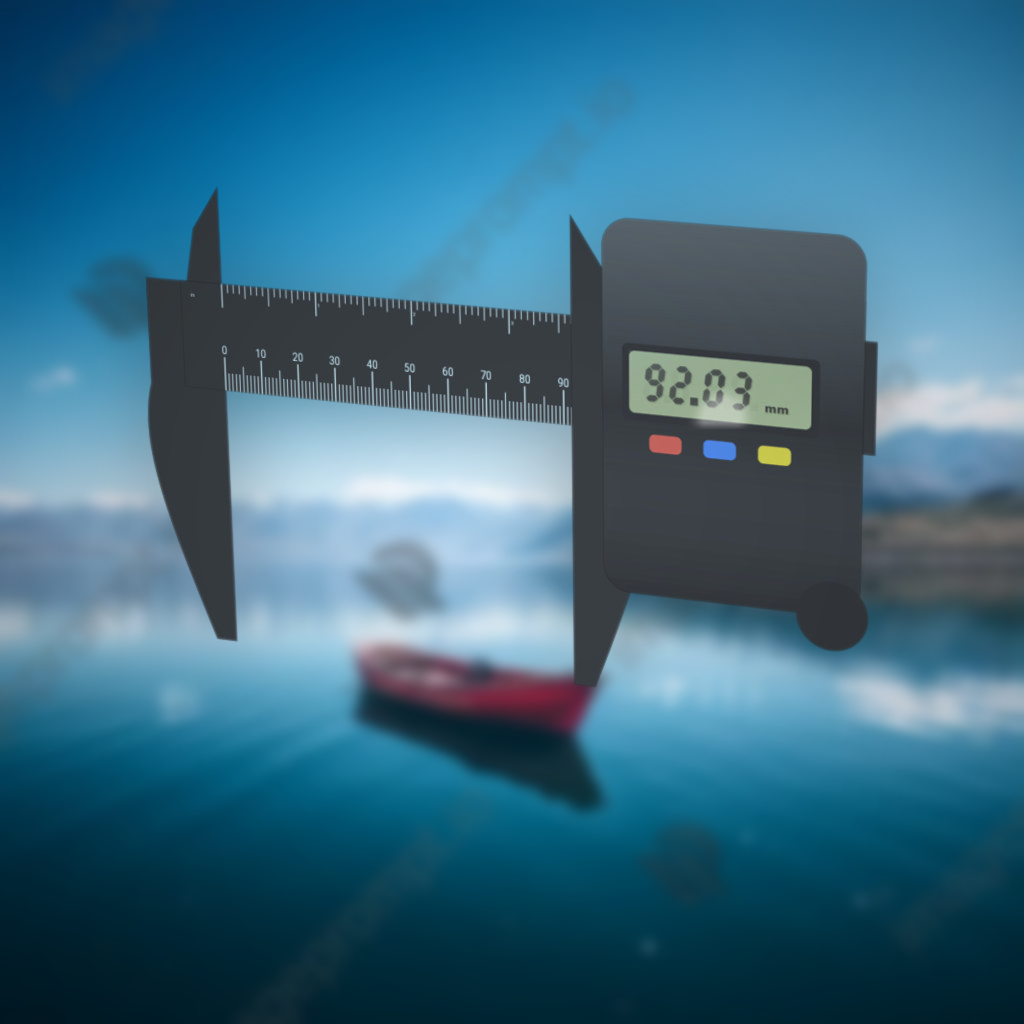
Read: 92.03mm
